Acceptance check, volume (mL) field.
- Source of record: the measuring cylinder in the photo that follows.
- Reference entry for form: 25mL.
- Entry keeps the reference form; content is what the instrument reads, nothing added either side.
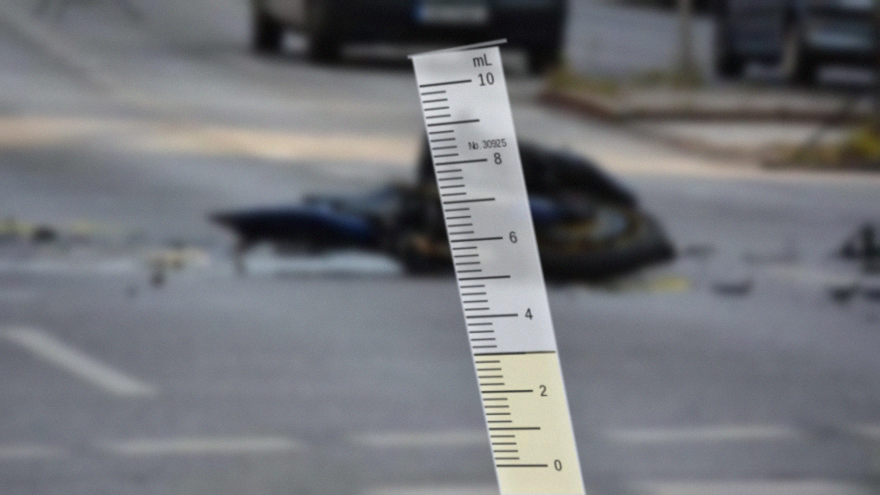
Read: 3mL
